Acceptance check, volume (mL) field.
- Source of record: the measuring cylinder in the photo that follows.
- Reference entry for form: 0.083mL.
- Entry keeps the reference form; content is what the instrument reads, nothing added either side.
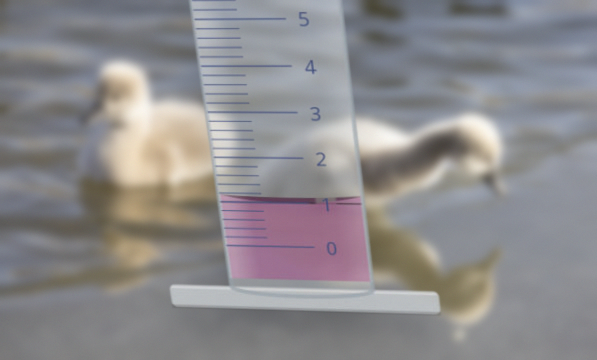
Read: 1mL
